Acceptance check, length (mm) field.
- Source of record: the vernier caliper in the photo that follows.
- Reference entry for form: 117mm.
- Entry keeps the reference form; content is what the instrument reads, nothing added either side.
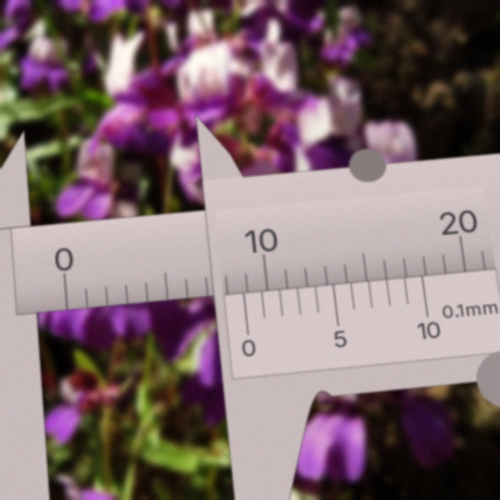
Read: 8.8mm
